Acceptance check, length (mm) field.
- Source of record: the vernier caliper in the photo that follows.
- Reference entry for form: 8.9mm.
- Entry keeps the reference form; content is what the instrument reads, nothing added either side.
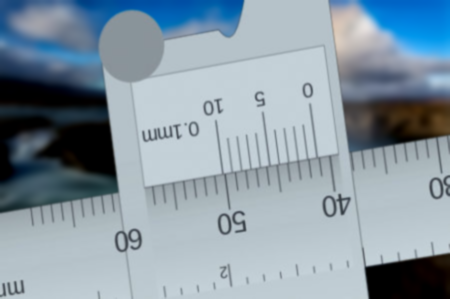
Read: 41.2mm
